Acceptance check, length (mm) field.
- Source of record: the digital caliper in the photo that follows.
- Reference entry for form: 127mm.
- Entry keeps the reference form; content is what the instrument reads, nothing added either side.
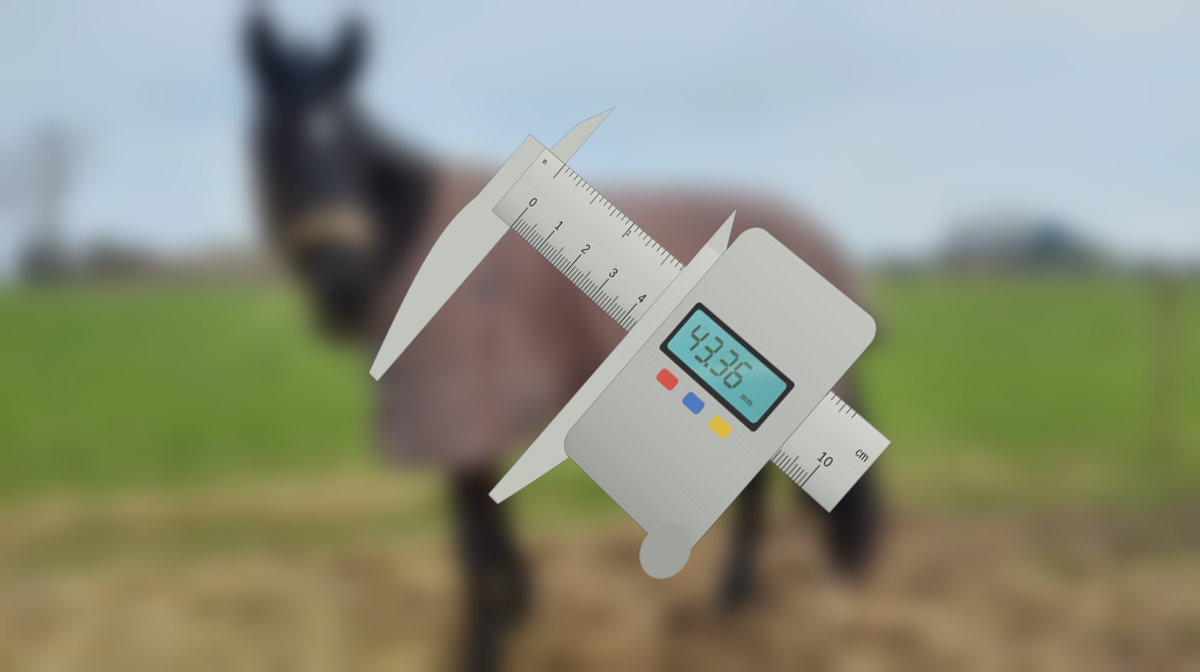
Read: 43.36mm
